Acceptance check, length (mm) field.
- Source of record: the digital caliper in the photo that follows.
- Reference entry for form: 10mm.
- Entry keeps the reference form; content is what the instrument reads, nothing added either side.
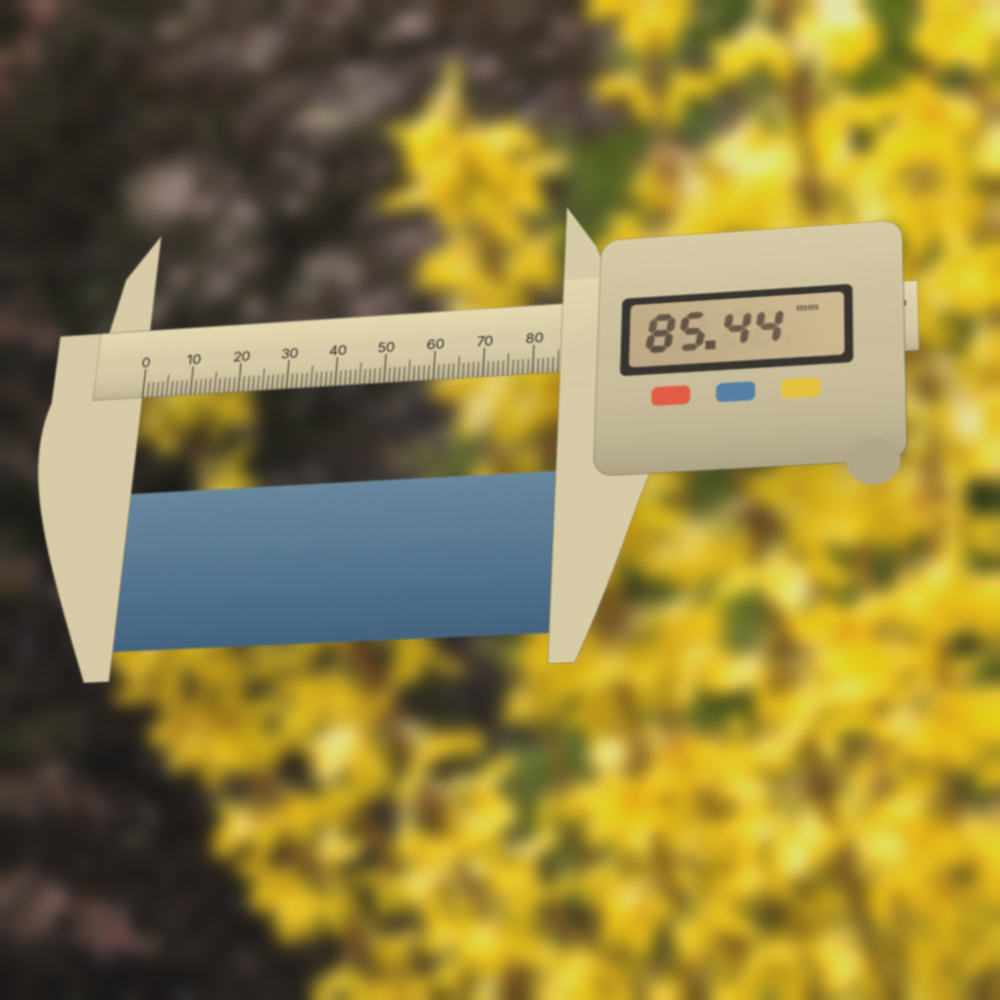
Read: 85.44mm
